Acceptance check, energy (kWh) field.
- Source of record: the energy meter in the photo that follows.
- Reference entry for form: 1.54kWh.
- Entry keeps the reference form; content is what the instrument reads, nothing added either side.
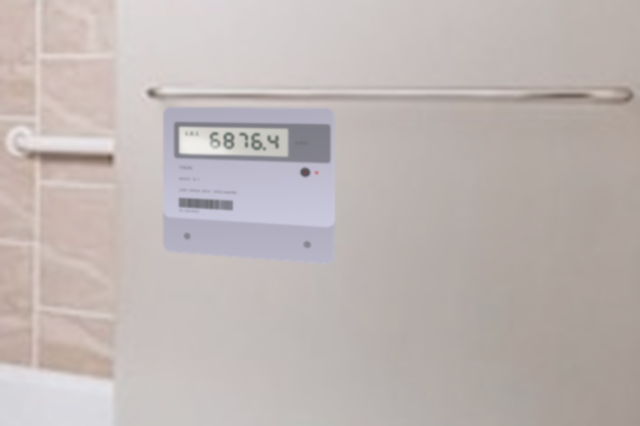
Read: 6876.4kWh
